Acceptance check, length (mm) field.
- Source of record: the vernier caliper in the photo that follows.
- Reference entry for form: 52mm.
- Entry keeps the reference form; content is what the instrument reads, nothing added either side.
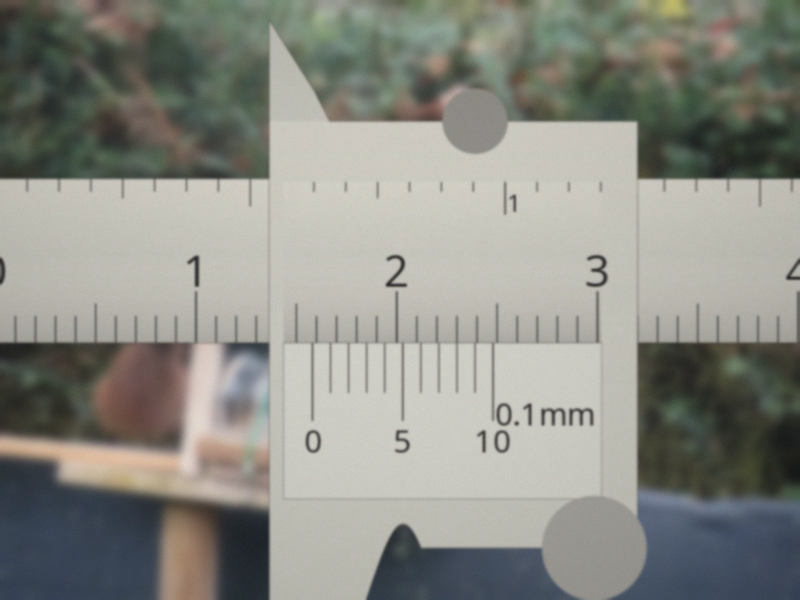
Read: 15.8mm
